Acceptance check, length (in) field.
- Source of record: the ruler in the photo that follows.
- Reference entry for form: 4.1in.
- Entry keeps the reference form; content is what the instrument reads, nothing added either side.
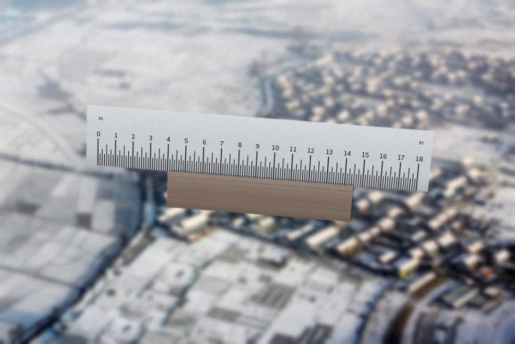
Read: 10.5in
